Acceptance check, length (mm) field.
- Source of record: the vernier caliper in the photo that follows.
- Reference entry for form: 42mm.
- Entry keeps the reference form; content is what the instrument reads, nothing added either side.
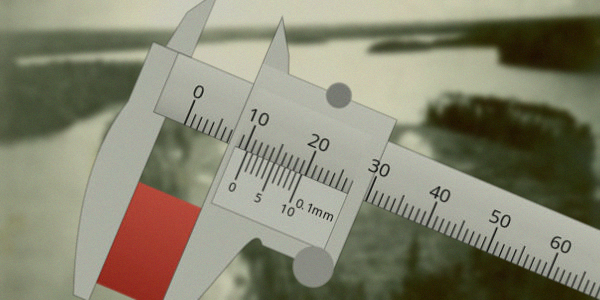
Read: 10.4mm
